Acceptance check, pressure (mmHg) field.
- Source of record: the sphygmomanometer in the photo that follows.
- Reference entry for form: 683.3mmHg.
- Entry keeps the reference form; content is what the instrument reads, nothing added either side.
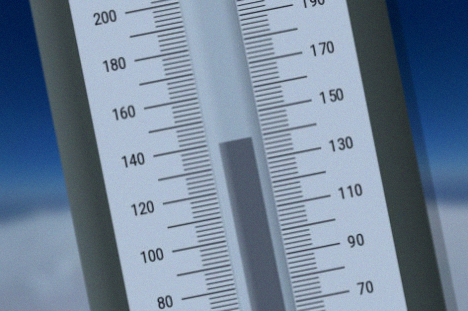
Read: 140mmHg
